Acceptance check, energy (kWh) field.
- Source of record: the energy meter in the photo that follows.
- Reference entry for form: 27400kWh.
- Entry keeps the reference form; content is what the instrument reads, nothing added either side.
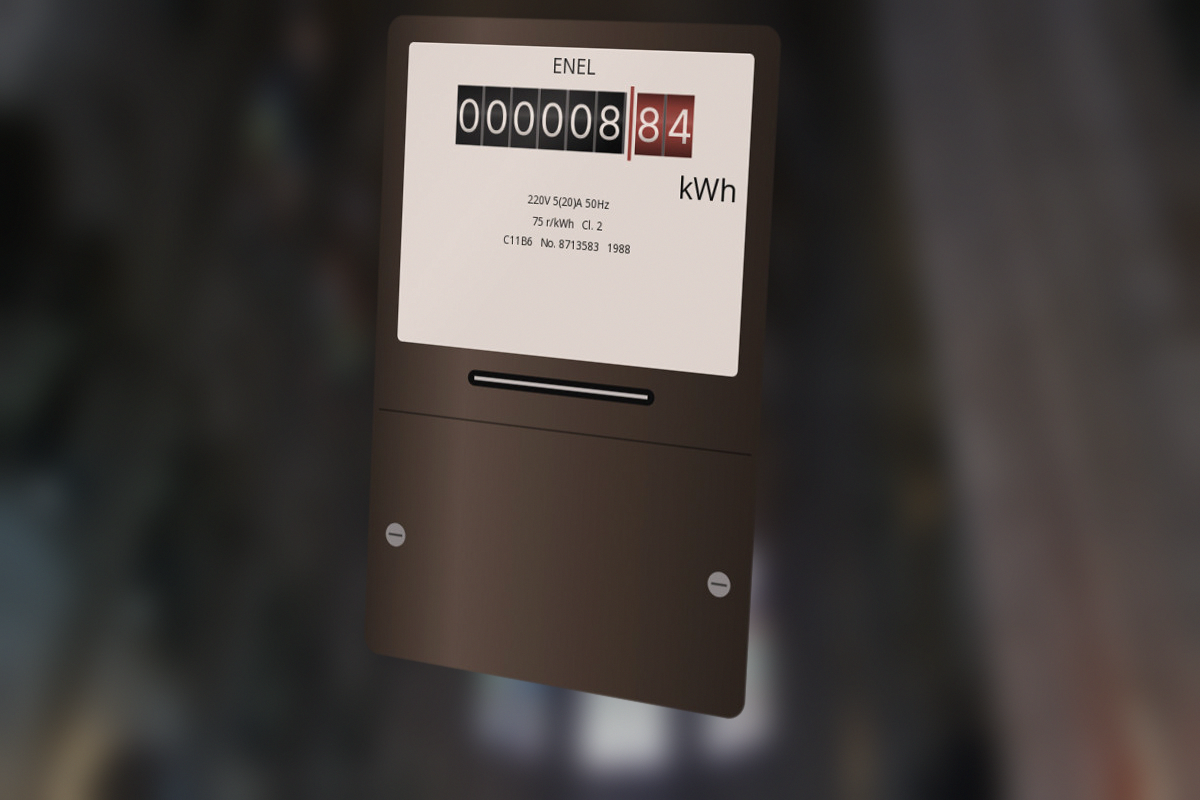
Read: 8.84kWh
